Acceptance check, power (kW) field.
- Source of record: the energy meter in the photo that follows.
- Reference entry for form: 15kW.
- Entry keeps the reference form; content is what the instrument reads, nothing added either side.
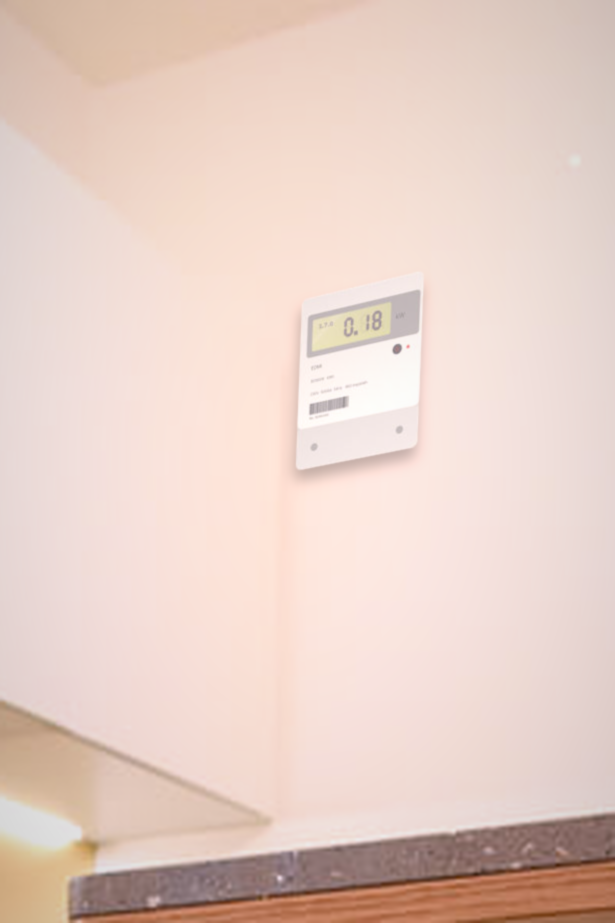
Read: 0.18kW
